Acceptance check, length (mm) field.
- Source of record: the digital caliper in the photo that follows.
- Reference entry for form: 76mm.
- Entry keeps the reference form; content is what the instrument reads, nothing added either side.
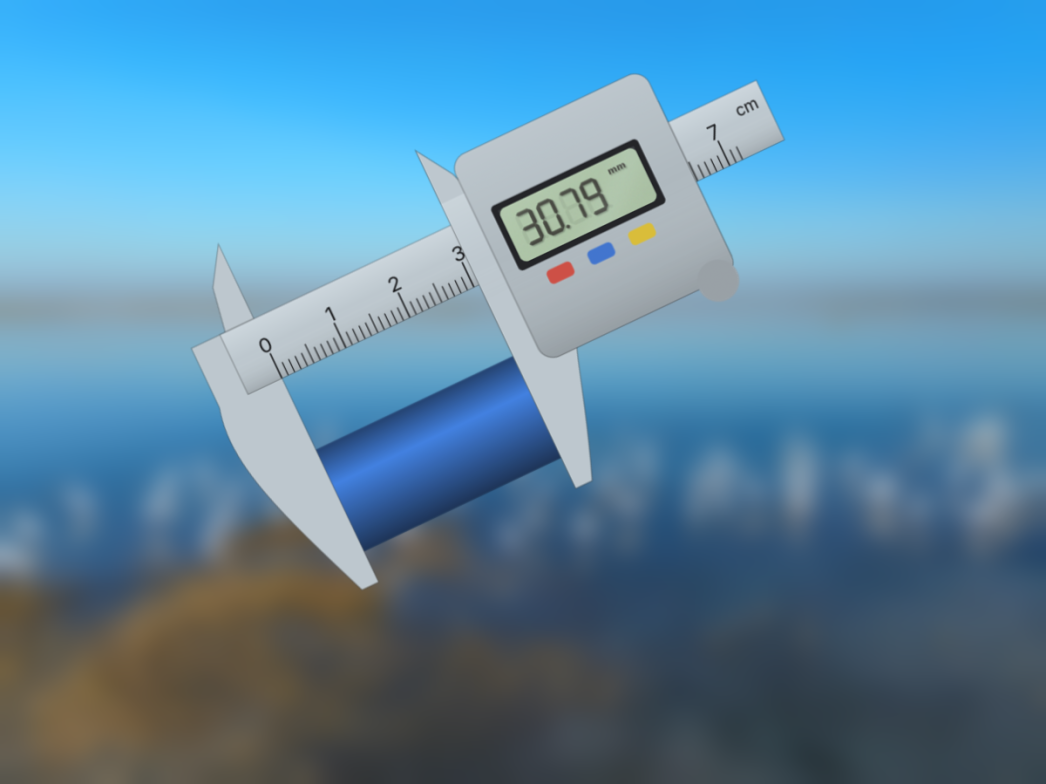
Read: 30.79mm
